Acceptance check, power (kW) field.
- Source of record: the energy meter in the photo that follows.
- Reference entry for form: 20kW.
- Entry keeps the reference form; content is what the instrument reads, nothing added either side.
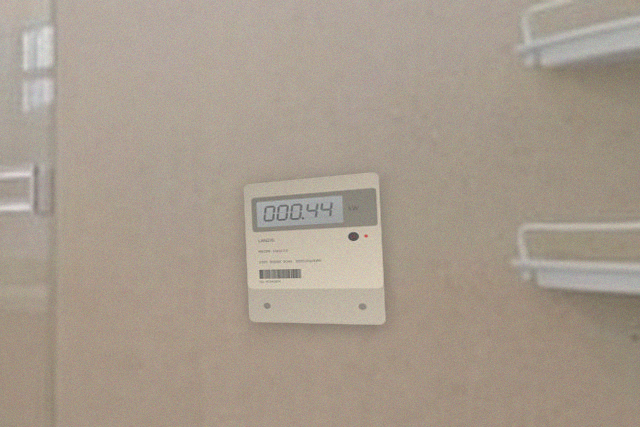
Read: 0.44kW
